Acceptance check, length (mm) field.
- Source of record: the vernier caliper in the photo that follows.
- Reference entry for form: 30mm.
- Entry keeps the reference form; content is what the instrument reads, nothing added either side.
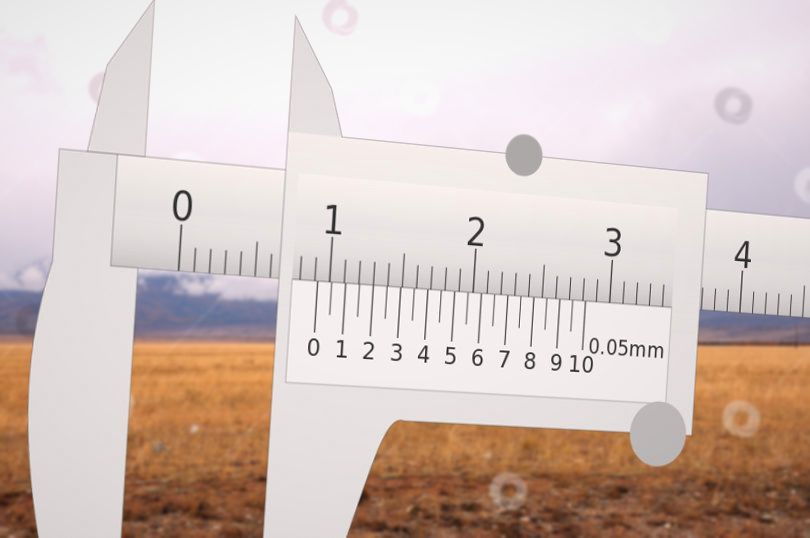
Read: 9.2mm
